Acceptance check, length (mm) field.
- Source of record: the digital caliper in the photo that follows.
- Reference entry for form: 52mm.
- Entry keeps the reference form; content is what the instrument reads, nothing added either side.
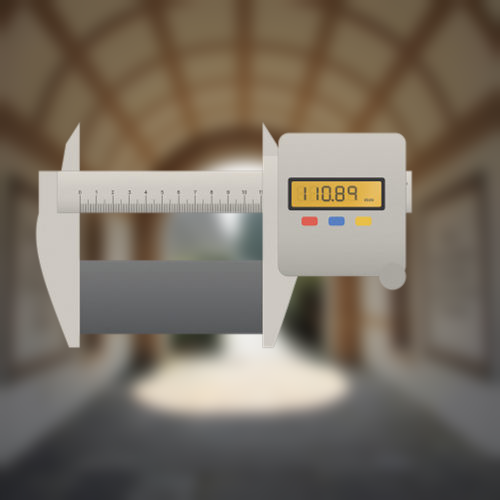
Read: 110.89mm
